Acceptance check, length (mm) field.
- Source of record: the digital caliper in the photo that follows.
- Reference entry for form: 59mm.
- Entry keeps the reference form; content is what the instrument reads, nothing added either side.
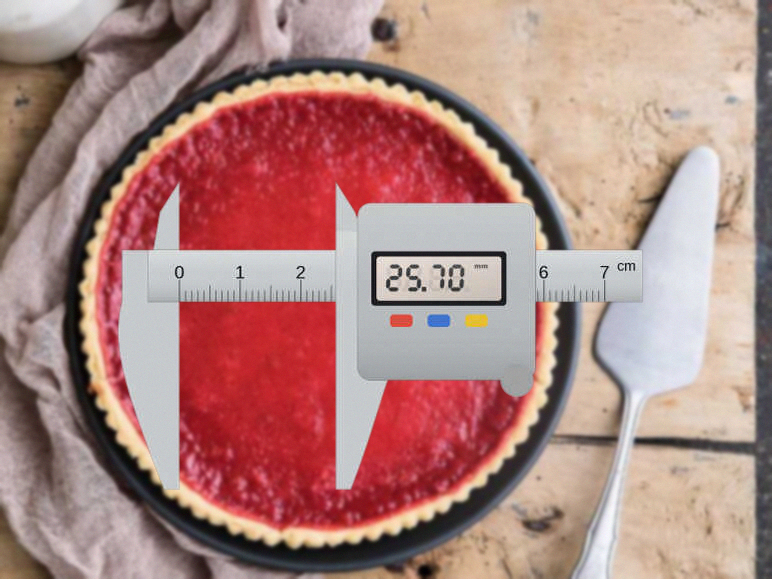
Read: 25.70mm
